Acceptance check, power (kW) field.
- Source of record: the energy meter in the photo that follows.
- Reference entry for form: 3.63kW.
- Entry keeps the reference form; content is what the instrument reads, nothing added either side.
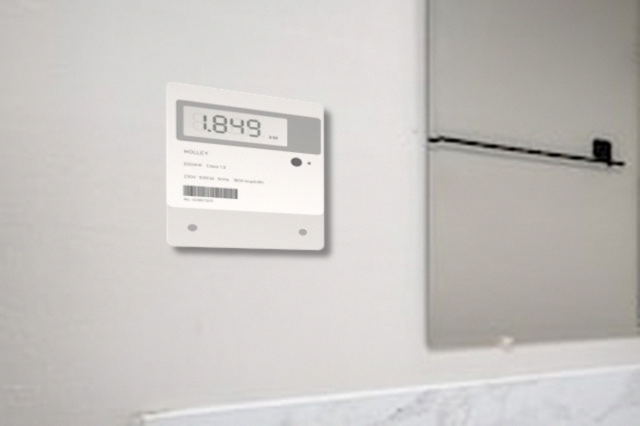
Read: 1.849kW
